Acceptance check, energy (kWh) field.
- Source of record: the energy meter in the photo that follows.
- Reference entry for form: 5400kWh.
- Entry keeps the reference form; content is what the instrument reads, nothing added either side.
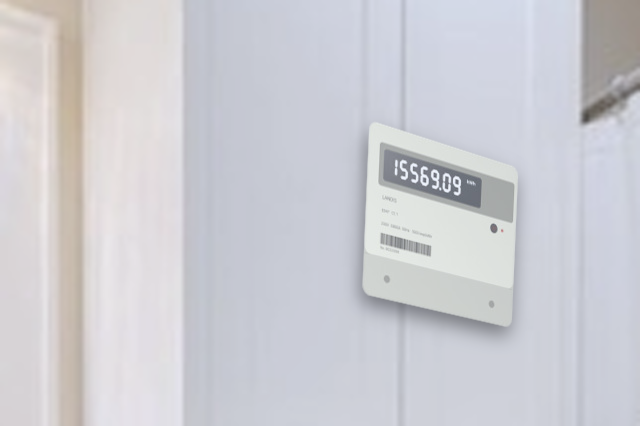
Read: 15569.09kWh
